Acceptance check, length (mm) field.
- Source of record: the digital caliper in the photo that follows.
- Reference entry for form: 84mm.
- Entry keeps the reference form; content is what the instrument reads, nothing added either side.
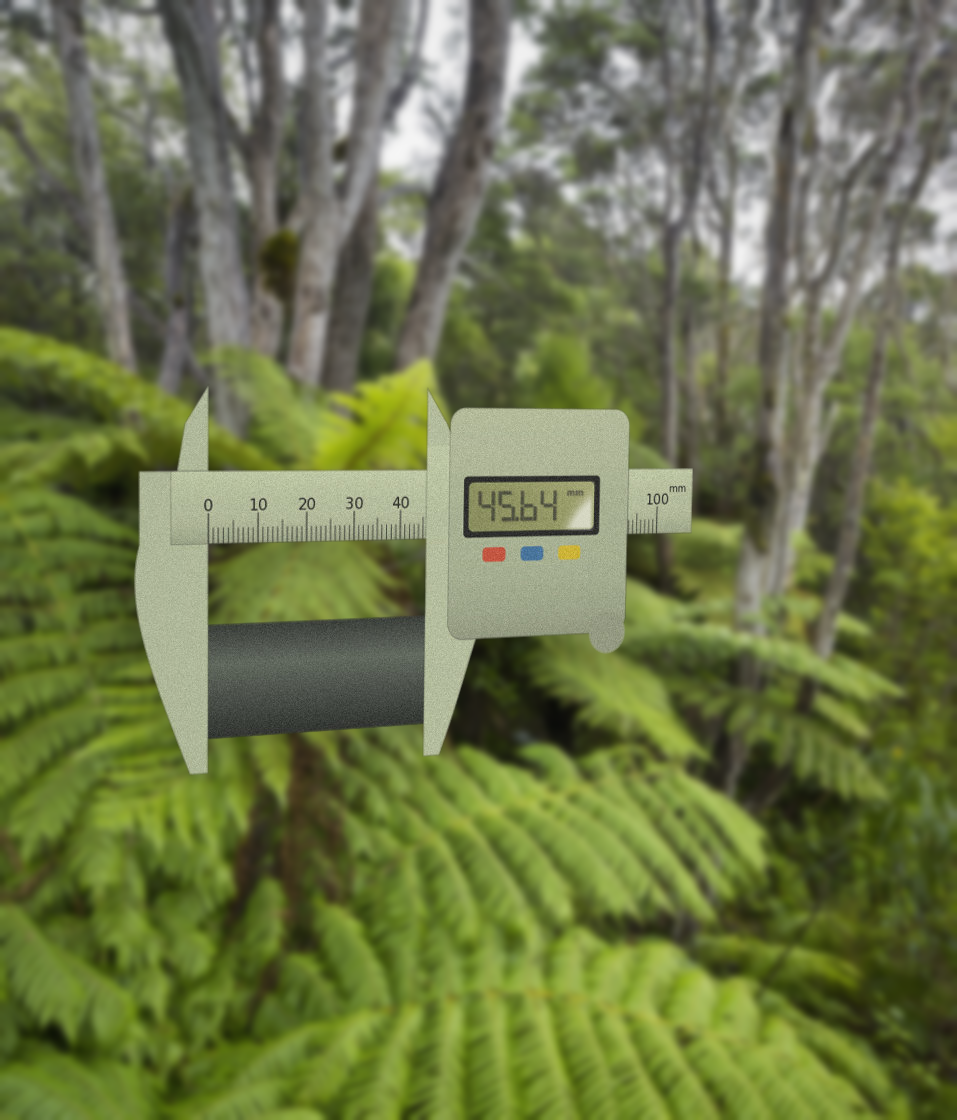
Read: 45.64mm
